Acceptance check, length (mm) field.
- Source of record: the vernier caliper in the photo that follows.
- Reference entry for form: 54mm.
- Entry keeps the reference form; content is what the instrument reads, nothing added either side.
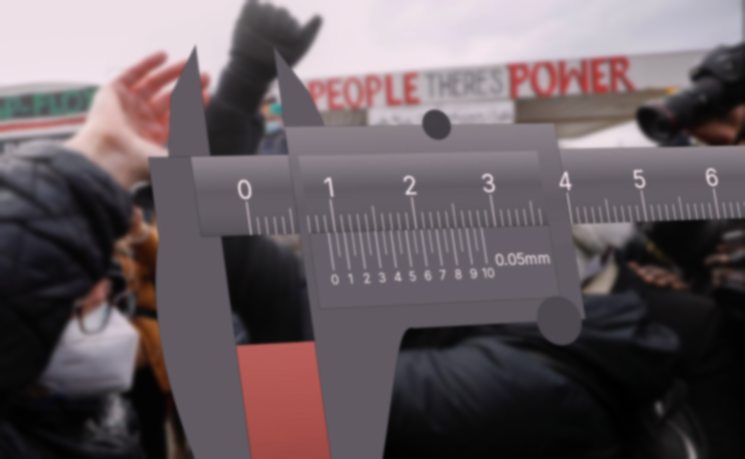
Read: 9.2mm
